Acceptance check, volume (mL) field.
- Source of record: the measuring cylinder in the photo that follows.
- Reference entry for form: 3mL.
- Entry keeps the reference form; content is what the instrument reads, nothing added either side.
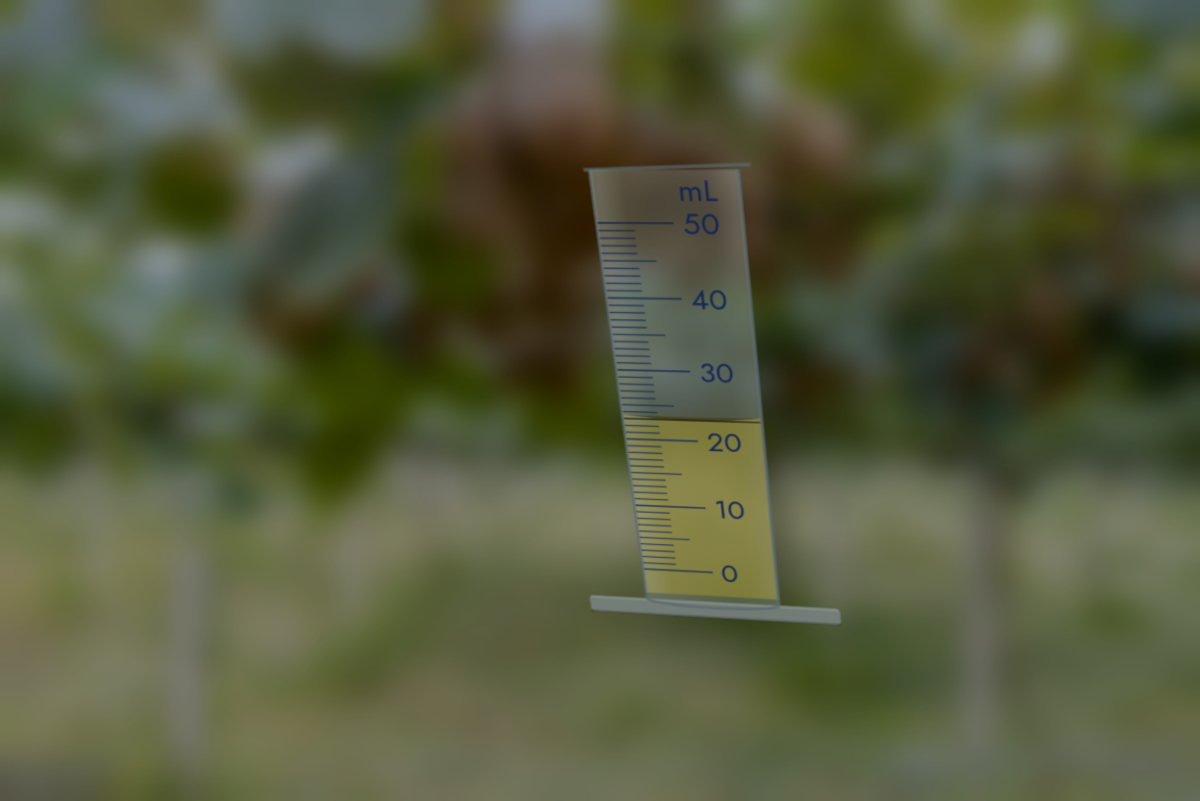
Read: 23mL
